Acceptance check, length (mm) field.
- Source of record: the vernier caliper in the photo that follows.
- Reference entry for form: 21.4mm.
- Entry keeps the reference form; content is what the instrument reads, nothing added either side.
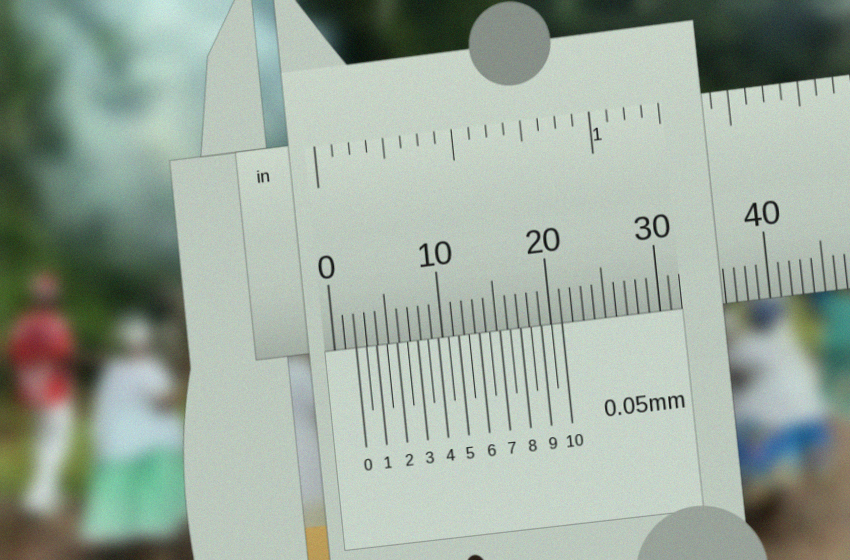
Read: 2.0mm
